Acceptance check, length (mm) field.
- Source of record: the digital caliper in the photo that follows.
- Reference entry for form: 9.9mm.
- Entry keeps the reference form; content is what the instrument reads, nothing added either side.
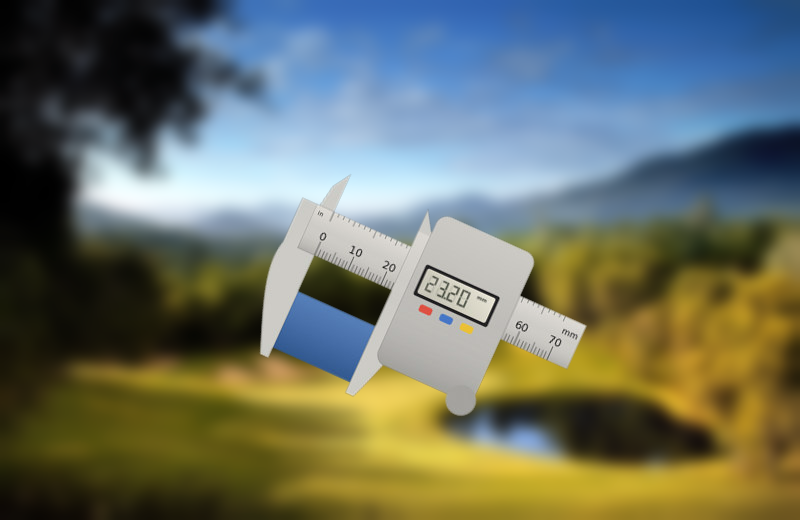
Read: 23.20mm
